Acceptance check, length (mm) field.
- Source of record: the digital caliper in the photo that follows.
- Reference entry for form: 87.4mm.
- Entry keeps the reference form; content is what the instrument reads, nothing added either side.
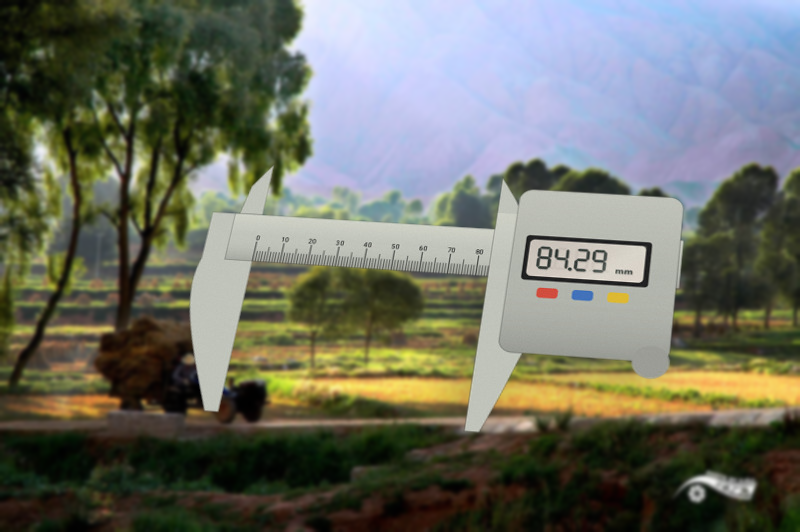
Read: 84.29mm
